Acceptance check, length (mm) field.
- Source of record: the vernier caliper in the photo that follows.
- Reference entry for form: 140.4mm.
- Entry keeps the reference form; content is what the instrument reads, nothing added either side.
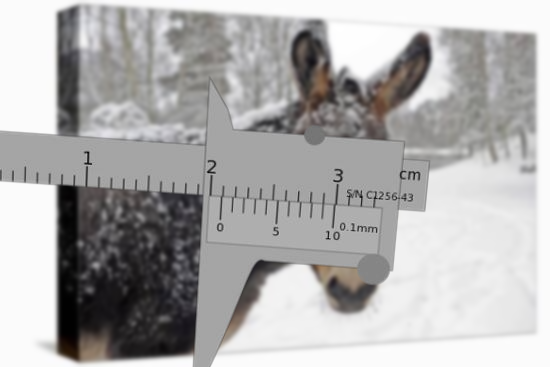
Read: 20.9mm
